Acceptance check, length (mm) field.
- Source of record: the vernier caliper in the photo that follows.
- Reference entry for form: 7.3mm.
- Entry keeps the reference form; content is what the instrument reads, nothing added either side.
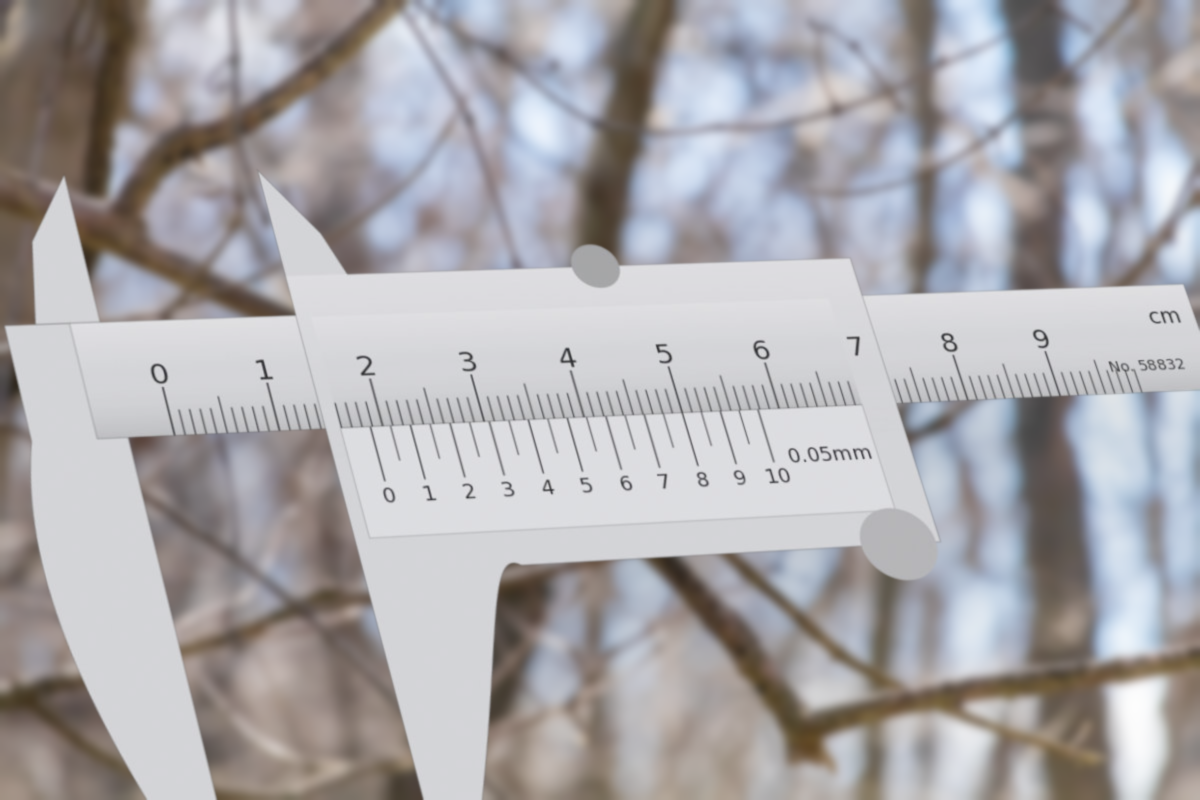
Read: 18.8mm
